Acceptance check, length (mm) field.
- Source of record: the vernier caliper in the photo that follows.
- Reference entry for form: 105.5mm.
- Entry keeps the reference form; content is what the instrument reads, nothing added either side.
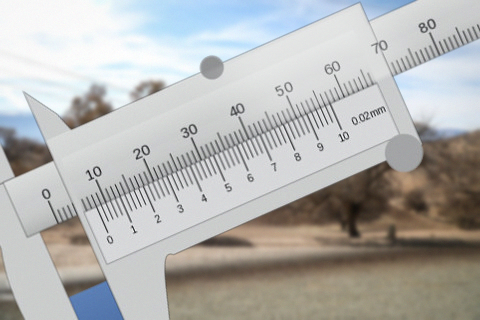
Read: 8.0mm
